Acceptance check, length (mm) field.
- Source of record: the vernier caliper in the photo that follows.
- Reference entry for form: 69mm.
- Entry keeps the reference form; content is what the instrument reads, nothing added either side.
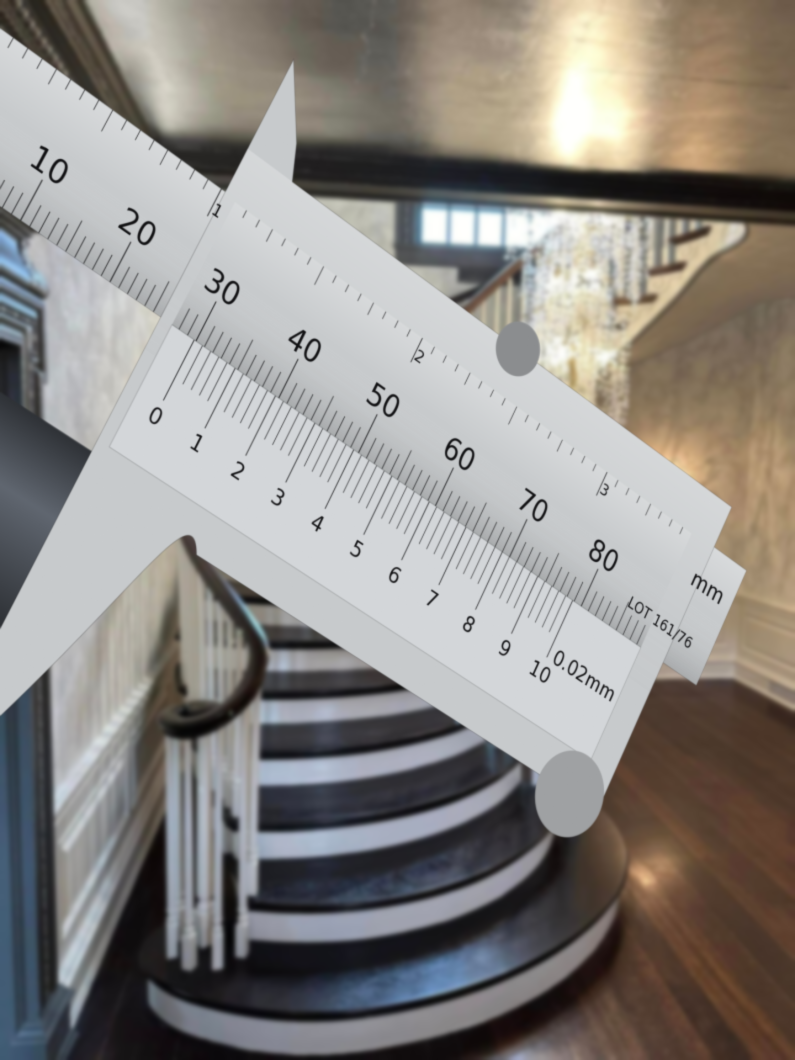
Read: 29.8mm
